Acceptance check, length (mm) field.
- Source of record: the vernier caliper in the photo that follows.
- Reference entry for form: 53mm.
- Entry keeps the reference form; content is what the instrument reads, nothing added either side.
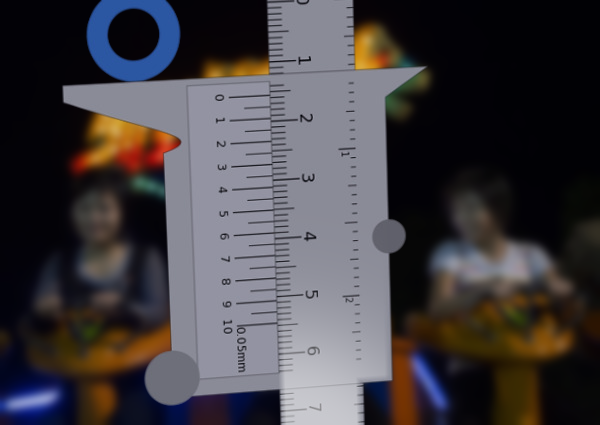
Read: 15.6mm
